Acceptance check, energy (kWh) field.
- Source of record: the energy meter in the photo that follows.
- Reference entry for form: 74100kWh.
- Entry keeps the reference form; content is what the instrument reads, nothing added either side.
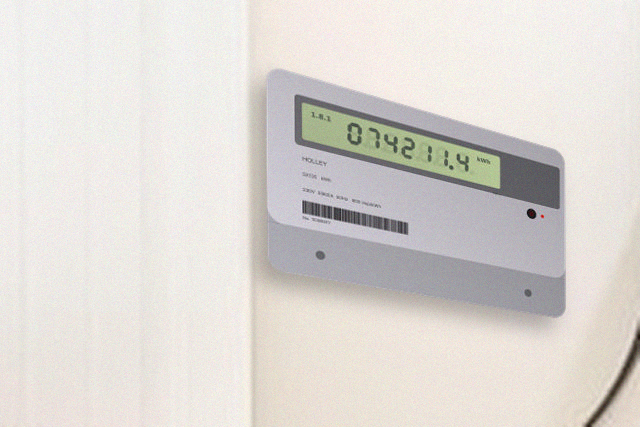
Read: 74211.4kWh
